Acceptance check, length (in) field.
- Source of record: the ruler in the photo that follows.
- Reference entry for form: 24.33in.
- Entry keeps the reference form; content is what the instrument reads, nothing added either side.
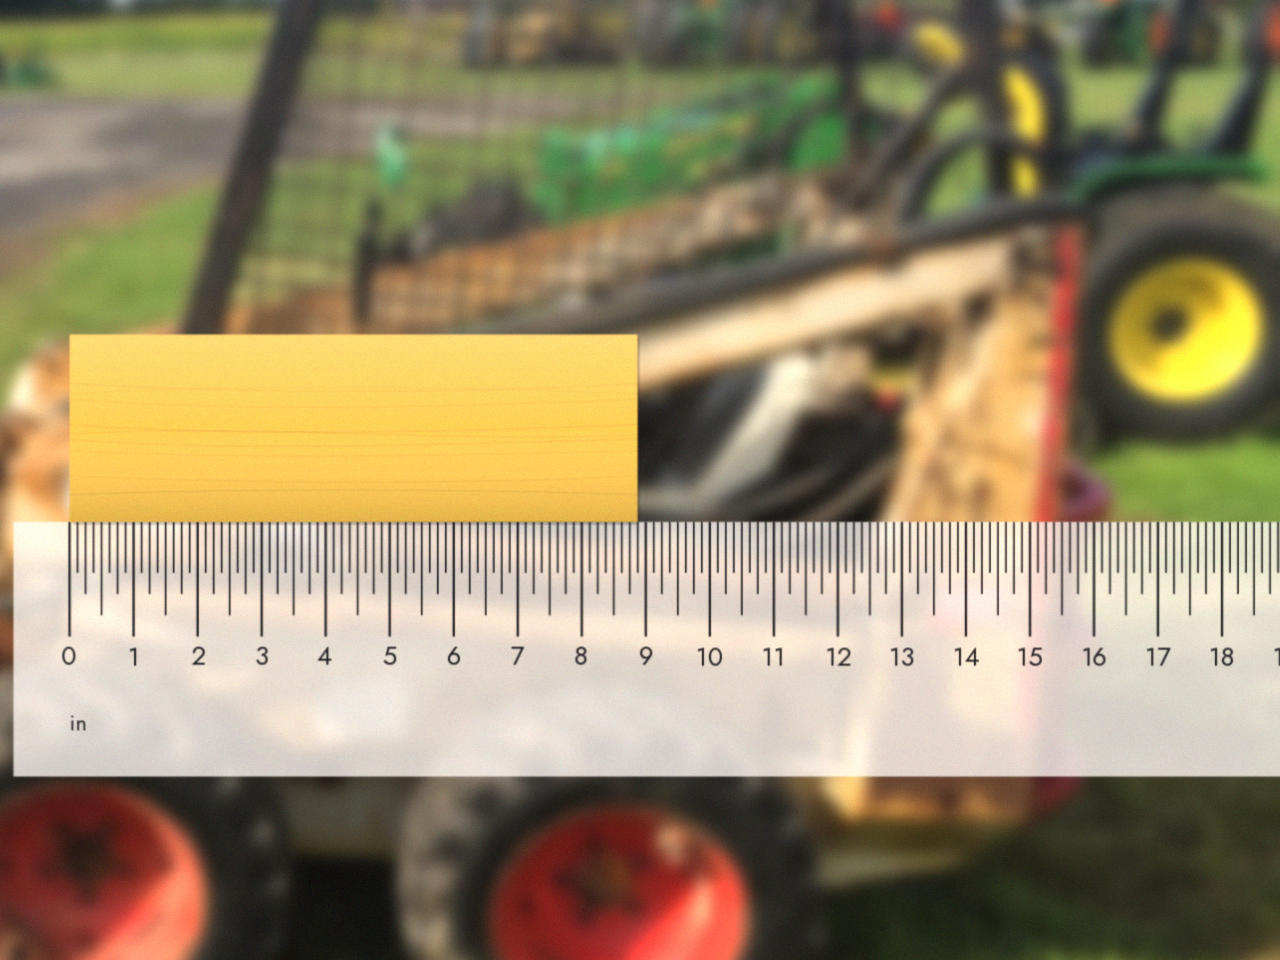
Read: 8.875in
